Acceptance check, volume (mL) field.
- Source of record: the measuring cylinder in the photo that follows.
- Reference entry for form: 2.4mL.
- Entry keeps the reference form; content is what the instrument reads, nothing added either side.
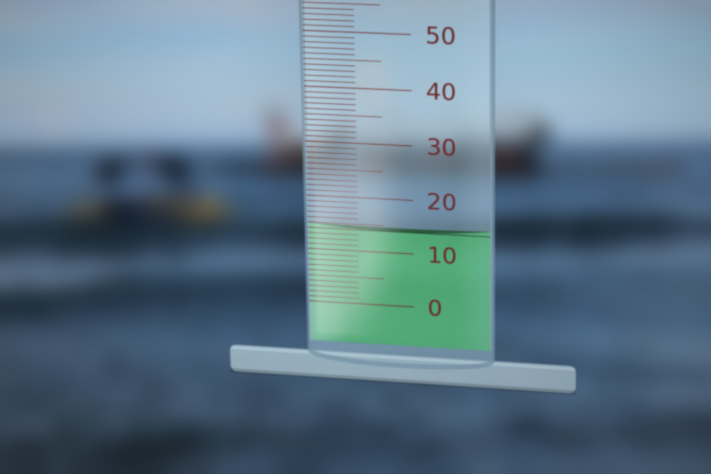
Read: 14mL
